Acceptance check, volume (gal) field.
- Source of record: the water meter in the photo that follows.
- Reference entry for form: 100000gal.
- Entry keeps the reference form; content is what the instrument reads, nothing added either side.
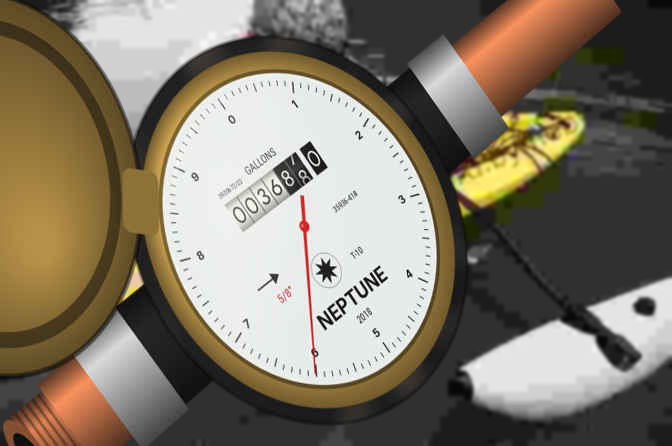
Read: 36876.0gal
